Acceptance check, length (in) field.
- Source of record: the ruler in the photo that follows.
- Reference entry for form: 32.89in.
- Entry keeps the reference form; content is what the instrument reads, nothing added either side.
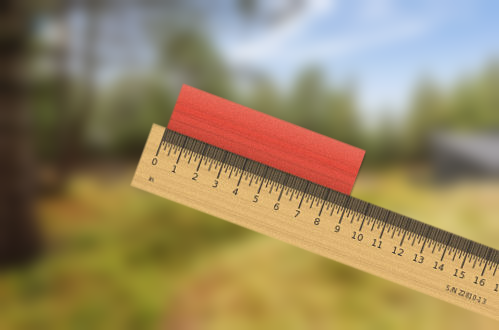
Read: 9in
